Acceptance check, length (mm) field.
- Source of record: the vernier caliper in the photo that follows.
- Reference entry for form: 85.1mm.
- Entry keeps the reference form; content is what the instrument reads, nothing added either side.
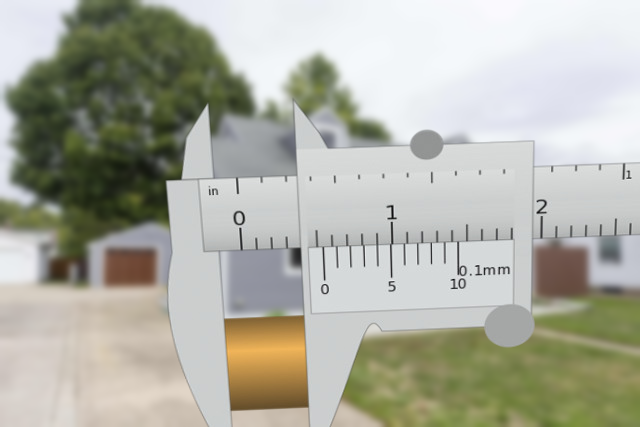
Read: 5.4mm
